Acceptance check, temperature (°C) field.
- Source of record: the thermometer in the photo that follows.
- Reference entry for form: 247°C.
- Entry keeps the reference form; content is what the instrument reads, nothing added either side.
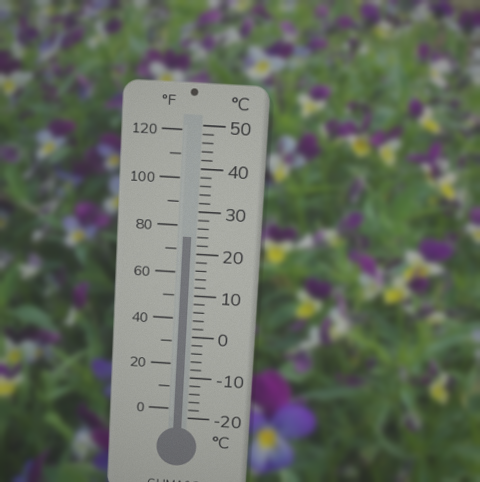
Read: 24°C
